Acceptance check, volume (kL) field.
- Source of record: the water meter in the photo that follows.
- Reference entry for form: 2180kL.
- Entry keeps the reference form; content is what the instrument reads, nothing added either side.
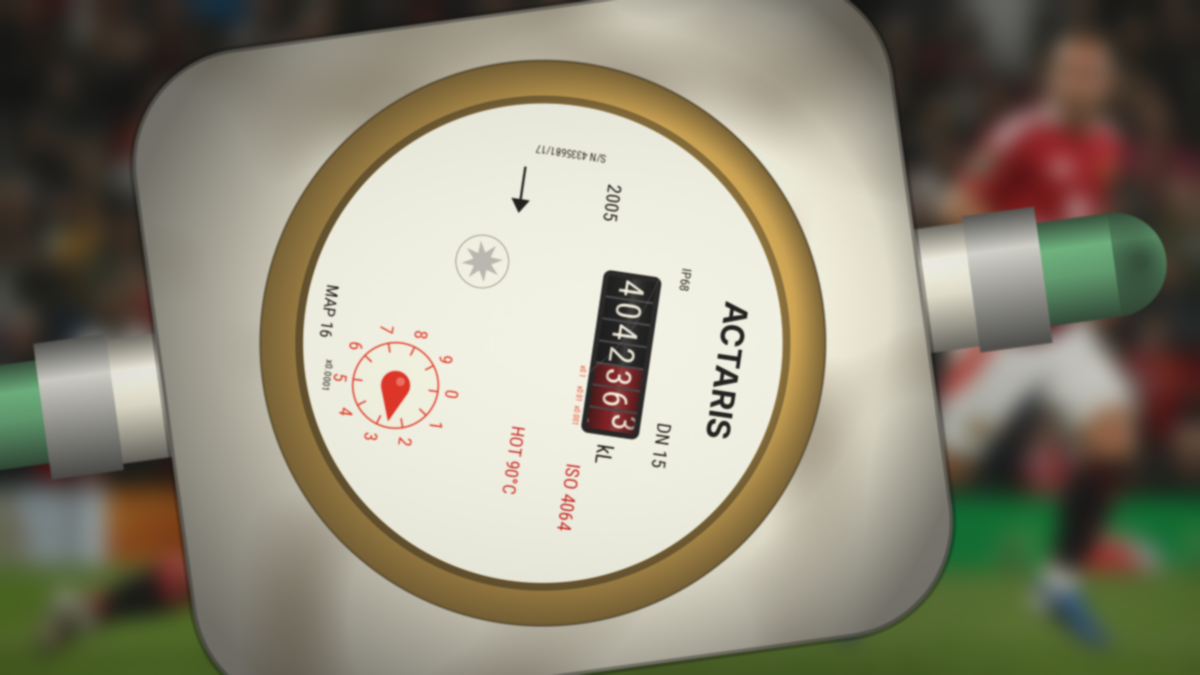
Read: 4042.3632kL
